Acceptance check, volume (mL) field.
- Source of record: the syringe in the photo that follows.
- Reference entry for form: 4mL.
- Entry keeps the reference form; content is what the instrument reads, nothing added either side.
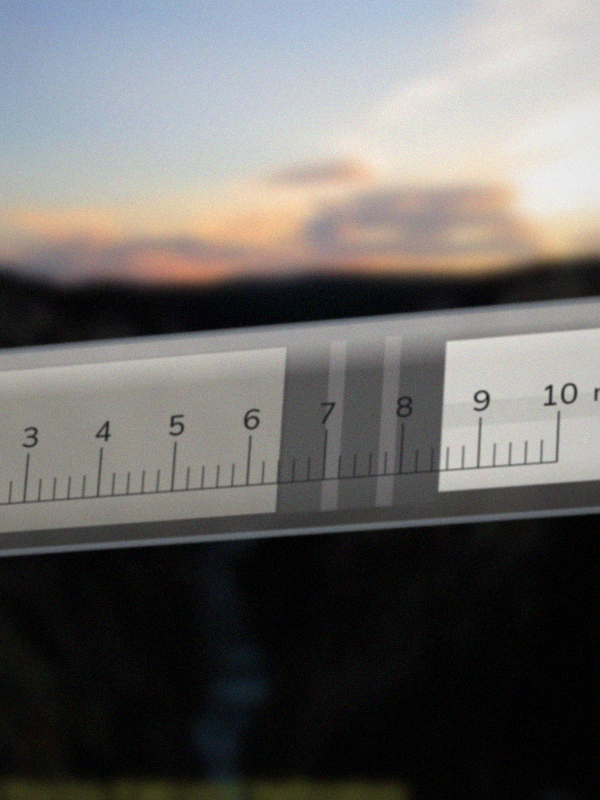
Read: 6.4mL
